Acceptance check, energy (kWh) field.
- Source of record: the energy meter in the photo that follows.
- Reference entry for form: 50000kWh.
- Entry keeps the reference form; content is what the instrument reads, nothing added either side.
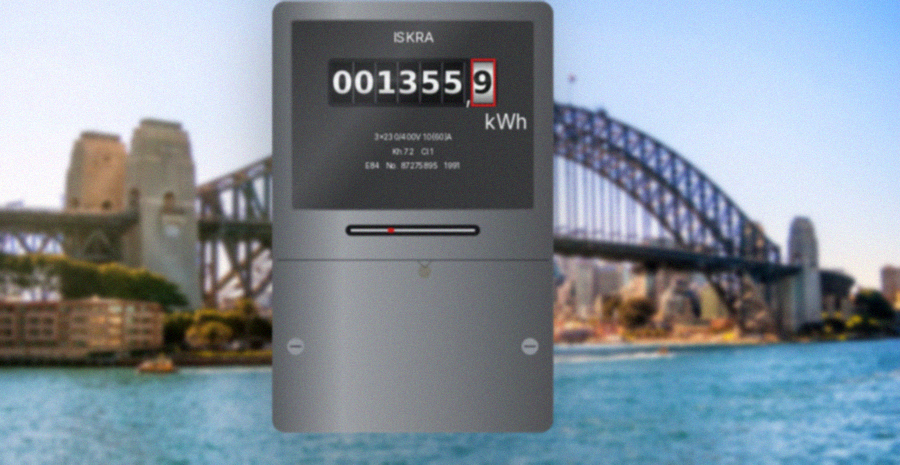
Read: 1355.9kWh
